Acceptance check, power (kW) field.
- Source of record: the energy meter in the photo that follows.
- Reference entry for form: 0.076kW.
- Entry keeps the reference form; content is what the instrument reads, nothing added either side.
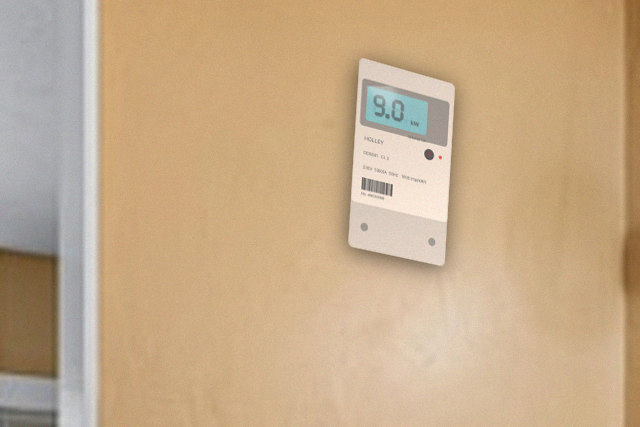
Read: 9.0kW
